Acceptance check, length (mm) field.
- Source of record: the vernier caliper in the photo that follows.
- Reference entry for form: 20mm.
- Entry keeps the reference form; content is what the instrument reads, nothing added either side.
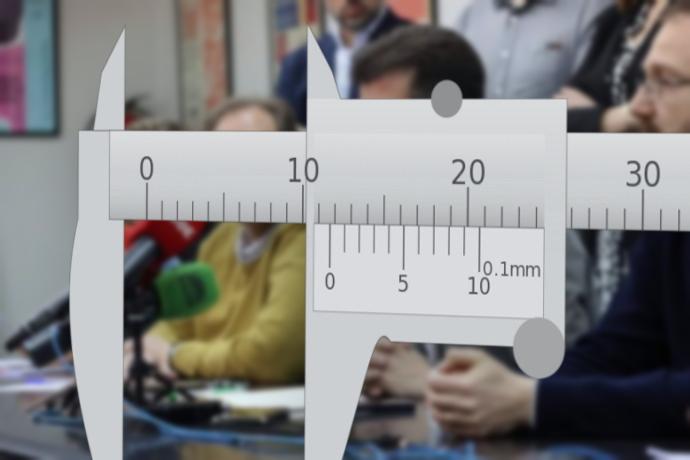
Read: 11.7mm
